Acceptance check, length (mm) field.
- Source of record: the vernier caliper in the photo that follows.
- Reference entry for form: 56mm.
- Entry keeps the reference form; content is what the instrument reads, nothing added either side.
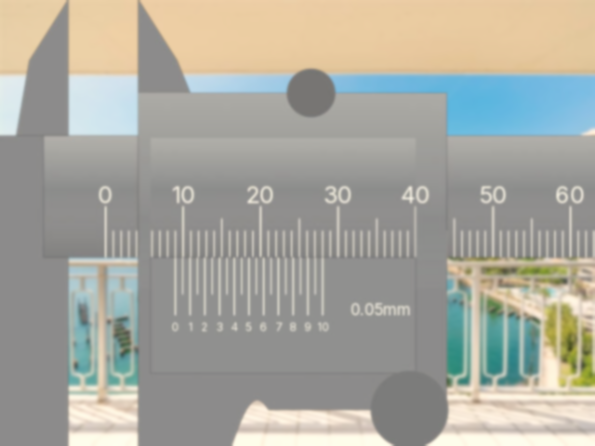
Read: 9.0mm
